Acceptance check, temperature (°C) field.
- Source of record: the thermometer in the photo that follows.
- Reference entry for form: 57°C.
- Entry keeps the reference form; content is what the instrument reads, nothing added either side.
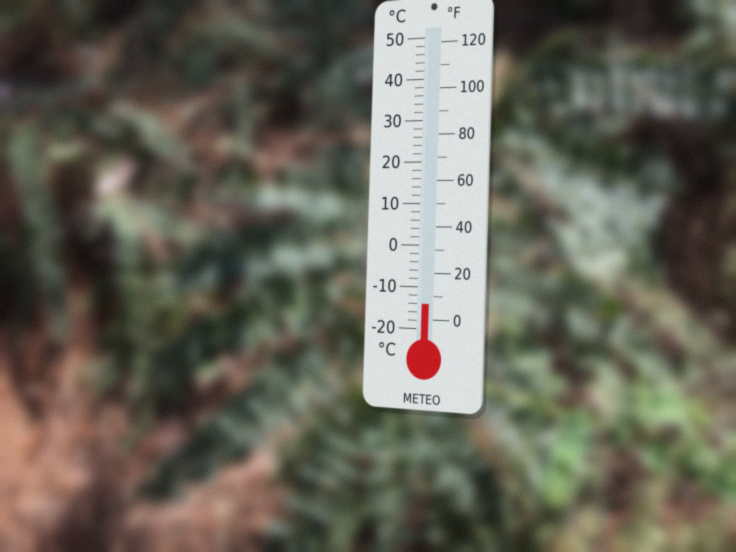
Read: -14°C
